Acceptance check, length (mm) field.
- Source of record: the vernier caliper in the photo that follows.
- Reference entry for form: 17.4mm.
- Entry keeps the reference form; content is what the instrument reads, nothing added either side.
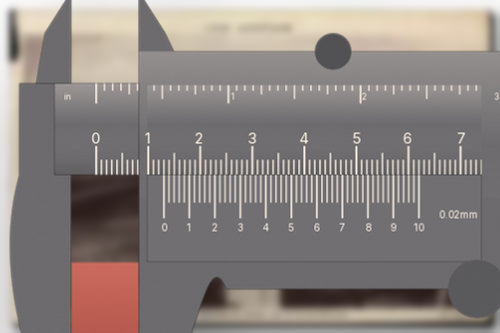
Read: 13.0mm
